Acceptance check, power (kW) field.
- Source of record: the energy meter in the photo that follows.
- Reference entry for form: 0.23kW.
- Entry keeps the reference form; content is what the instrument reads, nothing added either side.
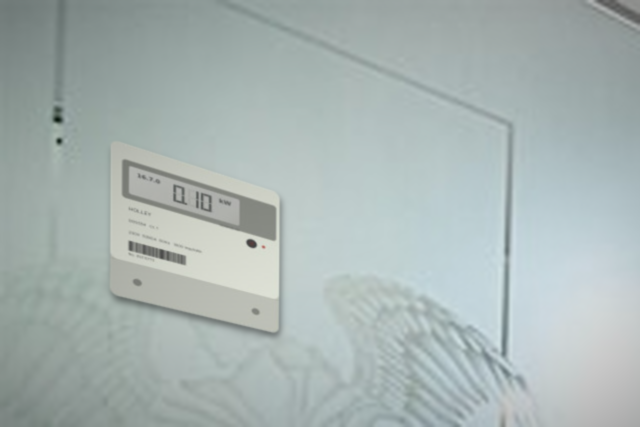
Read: 0.10kW
